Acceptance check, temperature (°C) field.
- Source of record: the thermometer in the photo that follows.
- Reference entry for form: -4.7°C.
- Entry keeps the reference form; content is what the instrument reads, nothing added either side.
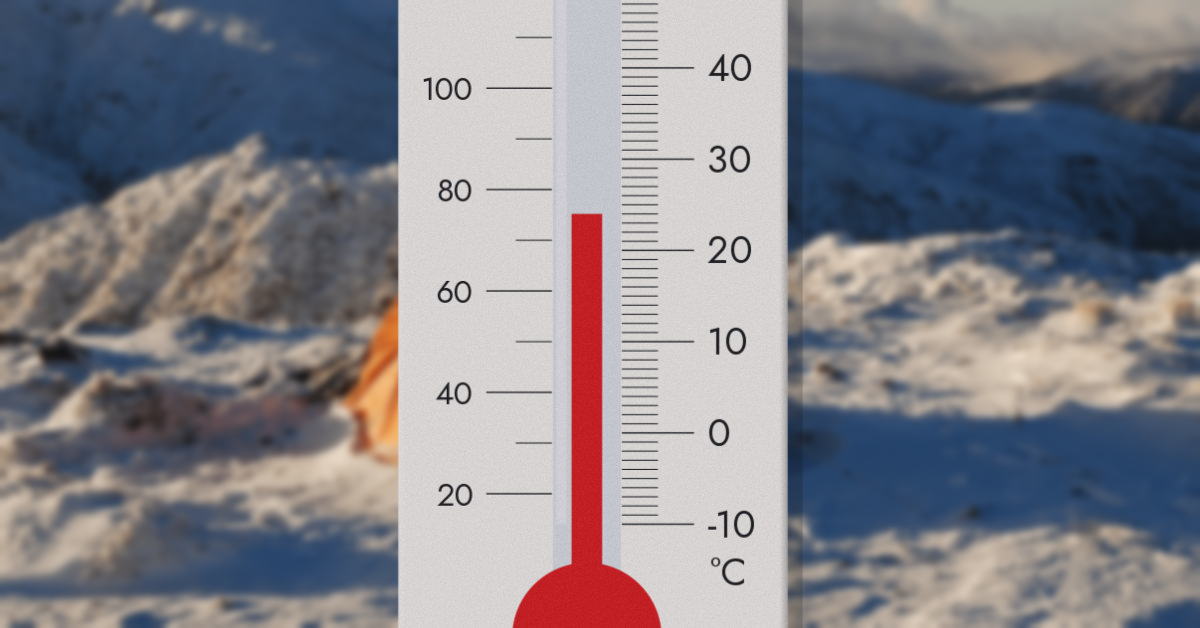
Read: 24°C
